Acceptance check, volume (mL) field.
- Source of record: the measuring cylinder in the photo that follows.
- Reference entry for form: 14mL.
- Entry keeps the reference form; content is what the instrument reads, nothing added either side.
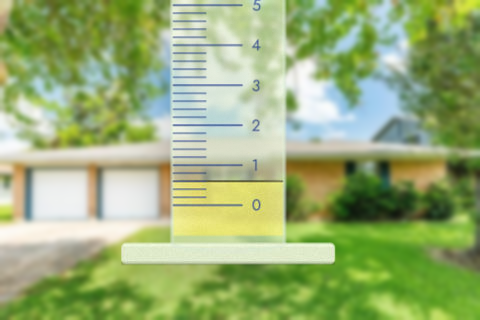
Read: 0.6mL
